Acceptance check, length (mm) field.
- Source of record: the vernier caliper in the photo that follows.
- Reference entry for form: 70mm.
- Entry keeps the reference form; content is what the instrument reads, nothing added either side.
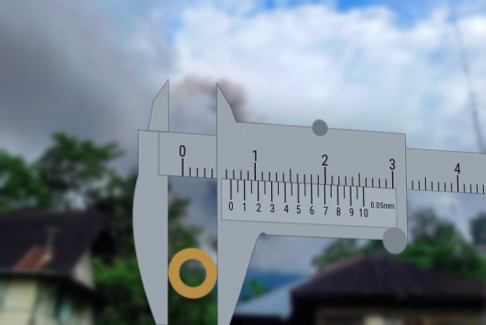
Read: 6.6mm
